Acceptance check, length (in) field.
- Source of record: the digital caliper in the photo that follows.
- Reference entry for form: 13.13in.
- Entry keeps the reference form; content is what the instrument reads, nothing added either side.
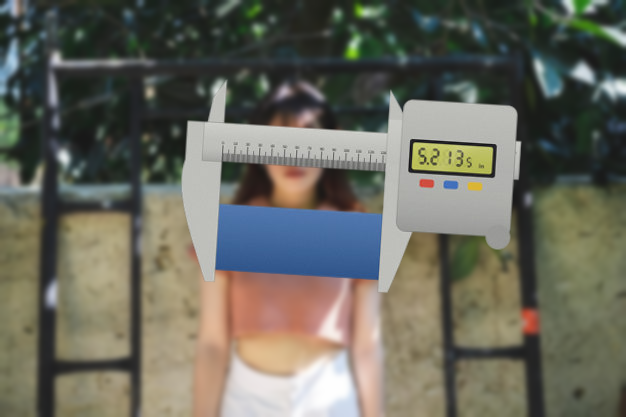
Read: 5.2135in
